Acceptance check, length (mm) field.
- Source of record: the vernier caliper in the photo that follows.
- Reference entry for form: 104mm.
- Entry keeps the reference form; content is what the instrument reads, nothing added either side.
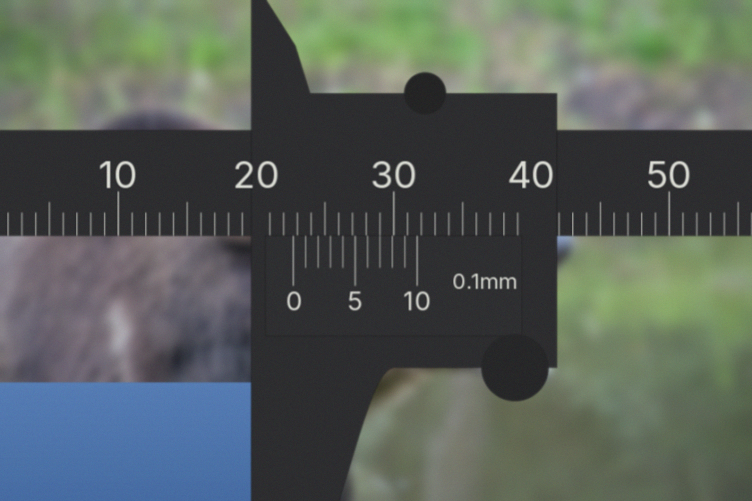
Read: 22.7mm
